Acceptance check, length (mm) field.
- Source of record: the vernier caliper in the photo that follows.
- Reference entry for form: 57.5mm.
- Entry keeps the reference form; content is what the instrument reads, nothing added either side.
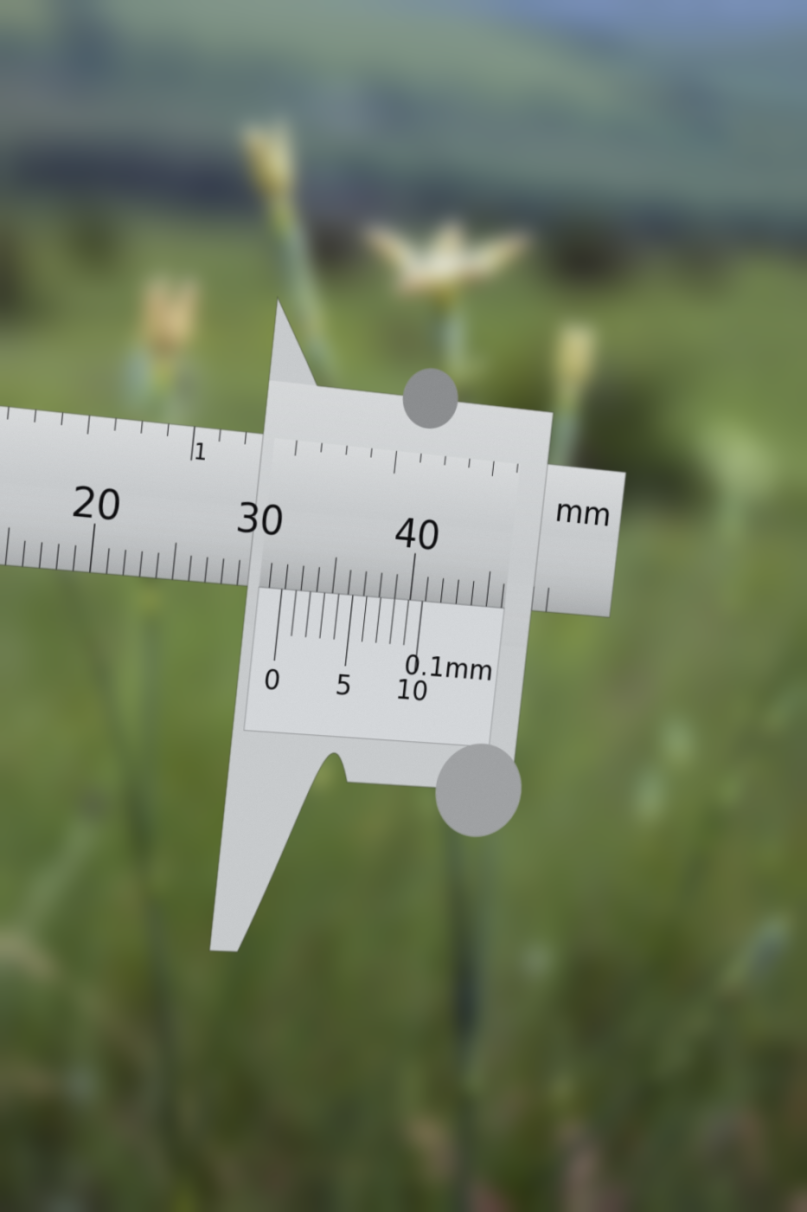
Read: 31.8mm
